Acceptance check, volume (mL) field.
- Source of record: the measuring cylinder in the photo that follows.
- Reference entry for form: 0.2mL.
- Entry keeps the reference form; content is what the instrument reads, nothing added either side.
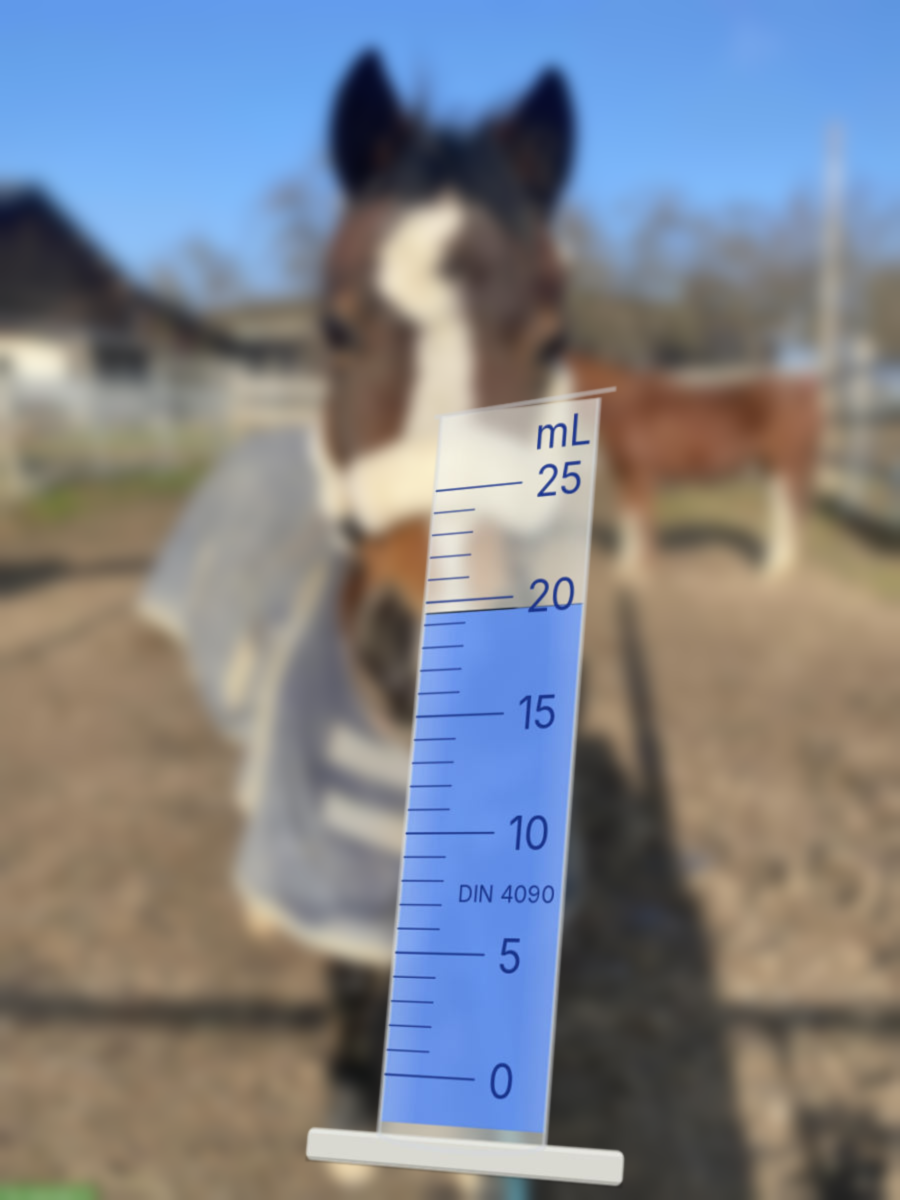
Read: 19.5mL
